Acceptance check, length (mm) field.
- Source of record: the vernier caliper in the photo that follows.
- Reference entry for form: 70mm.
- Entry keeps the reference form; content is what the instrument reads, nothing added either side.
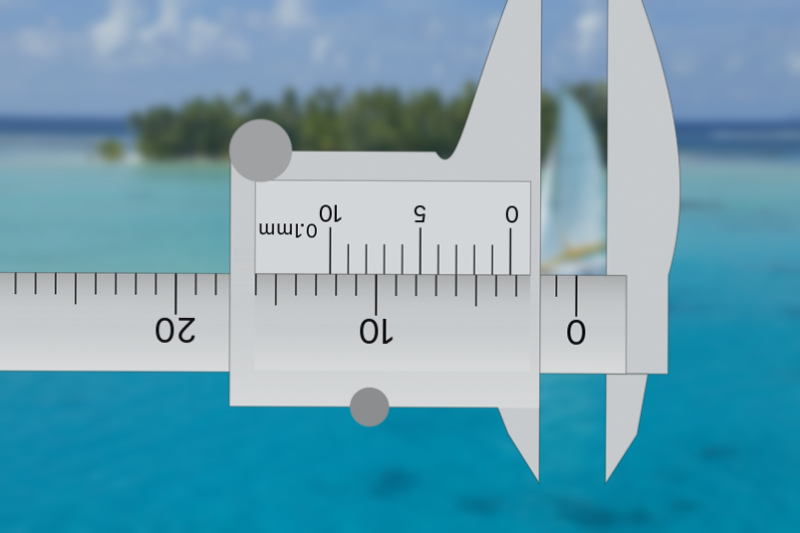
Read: 3.3mm
